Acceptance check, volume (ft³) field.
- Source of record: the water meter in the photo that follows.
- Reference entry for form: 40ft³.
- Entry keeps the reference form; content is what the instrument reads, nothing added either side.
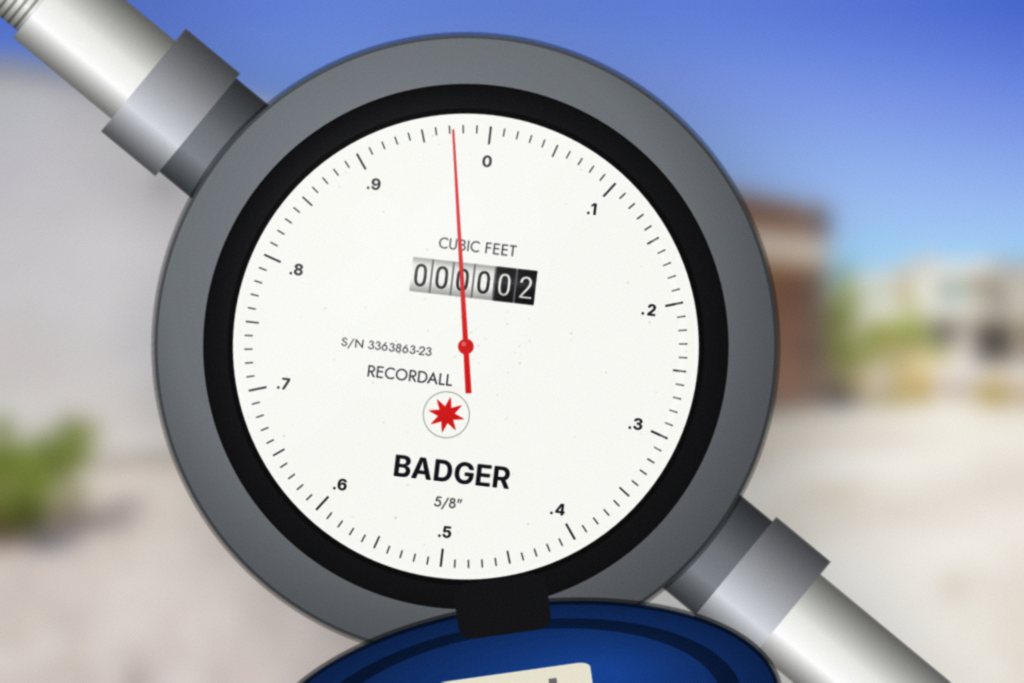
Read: 1.97ft³
